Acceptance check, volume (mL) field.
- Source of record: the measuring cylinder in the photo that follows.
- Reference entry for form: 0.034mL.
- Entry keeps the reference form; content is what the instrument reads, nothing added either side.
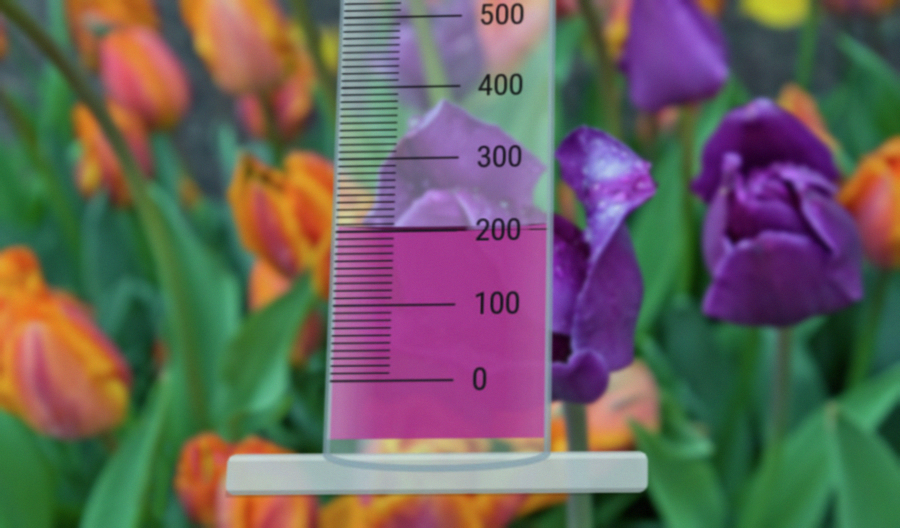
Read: 200mL
